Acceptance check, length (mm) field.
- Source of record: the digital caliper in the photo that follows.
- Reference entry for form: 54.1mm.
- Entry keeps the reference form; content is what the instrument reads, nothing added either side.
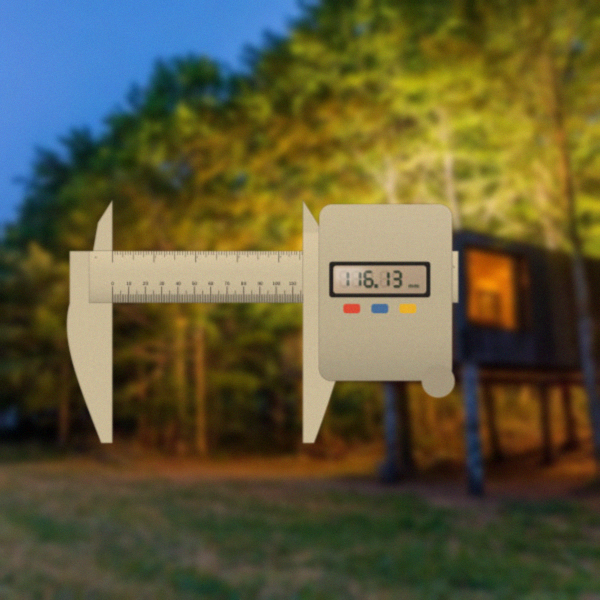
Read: 116.13mm
